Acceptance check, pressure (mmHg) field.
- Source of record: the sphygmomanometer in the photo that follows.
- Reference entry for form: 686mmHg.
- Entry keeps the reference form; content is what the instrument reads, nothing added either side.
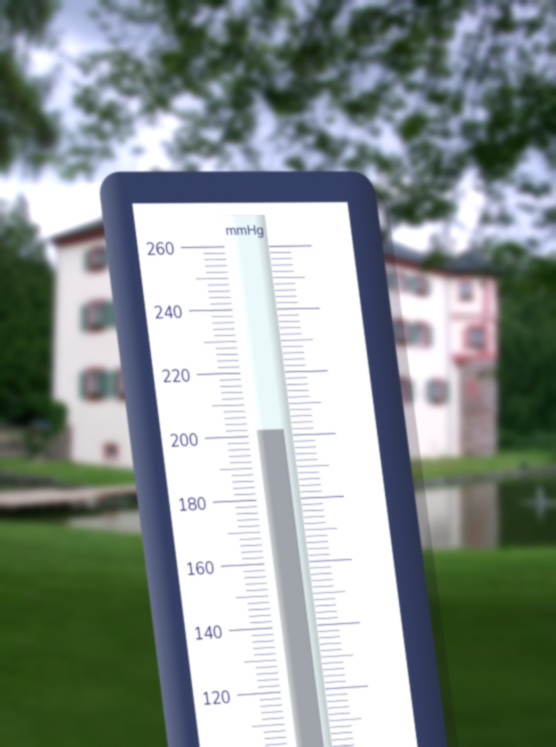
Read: 202mmHg
